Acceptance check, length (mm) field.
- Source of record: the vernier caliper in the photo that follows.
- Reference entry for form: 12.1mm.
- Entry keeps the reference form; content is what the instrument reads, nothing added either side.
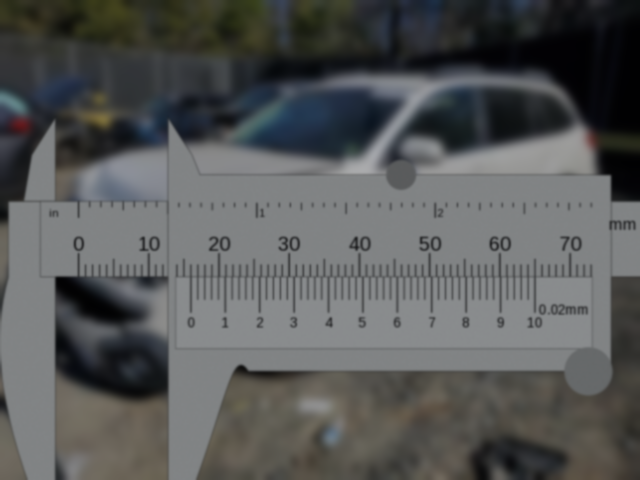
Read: 16.0mm
